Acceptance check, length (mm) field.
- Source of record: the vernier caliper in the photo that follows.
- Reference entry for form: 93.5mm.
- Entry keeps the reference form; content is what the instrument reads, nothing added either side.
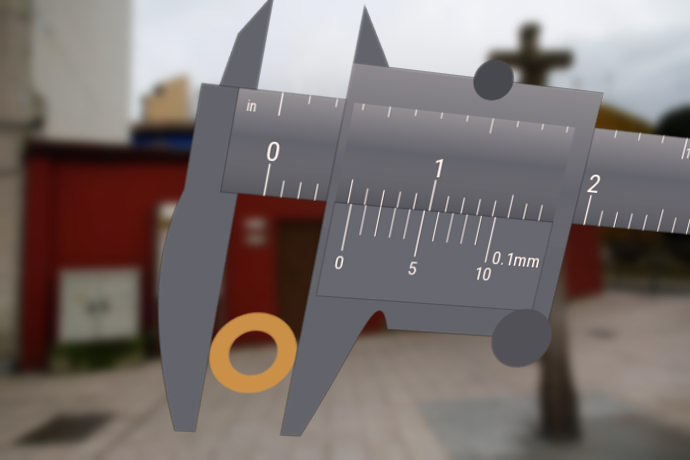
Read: 5.2mm
